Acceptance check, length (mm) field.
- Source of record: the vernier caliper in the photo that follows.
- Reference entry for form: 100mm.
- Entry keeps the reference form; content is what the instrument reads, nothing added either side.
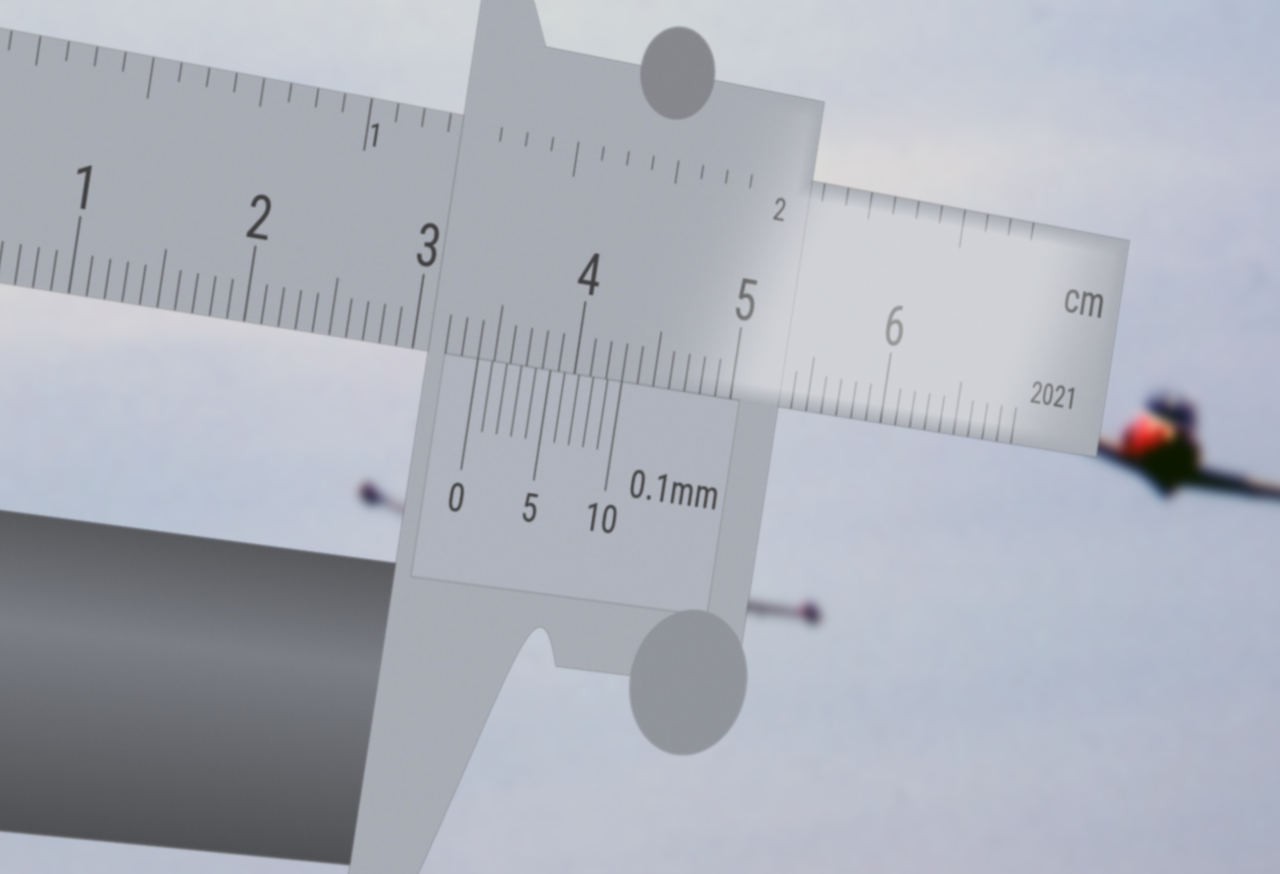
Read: 34.0mm
